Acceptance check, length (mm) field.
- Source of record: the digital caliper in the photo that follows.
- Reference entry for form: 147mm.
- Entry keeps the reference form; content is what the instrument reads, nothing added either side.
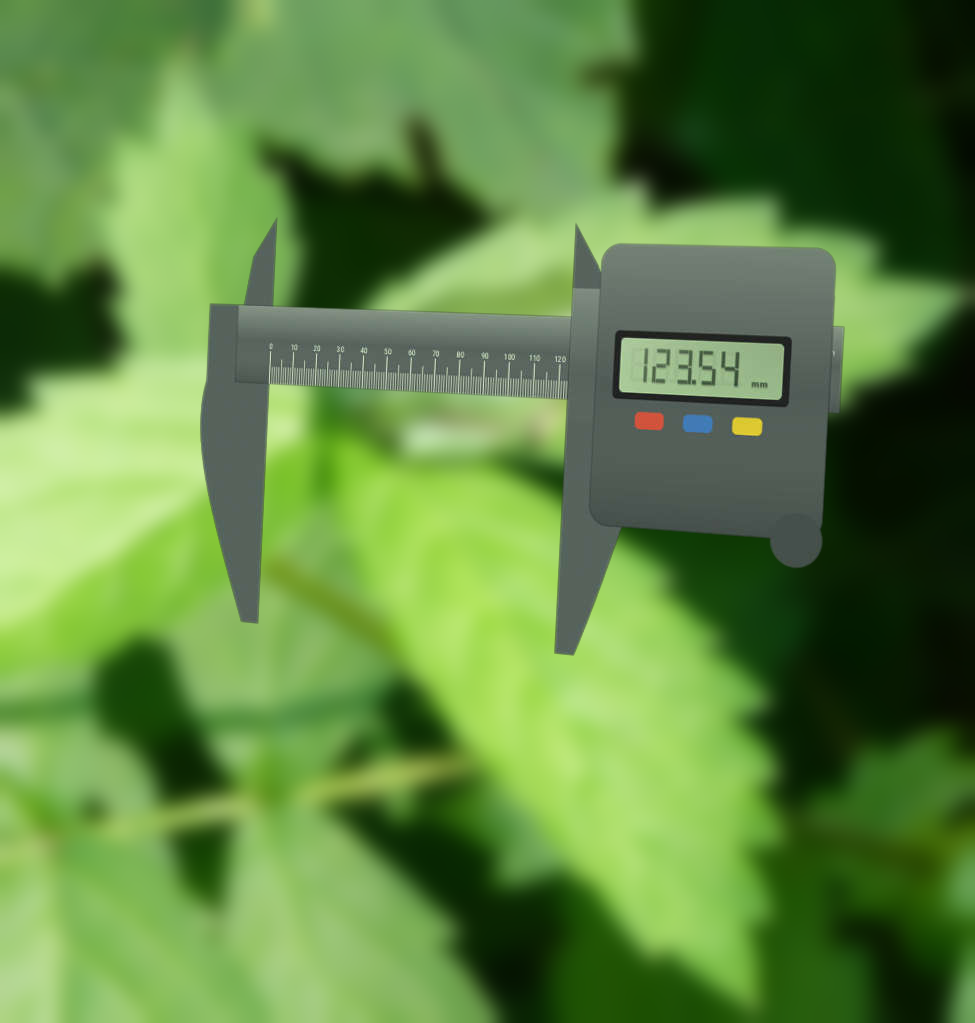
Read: 123.54mm
